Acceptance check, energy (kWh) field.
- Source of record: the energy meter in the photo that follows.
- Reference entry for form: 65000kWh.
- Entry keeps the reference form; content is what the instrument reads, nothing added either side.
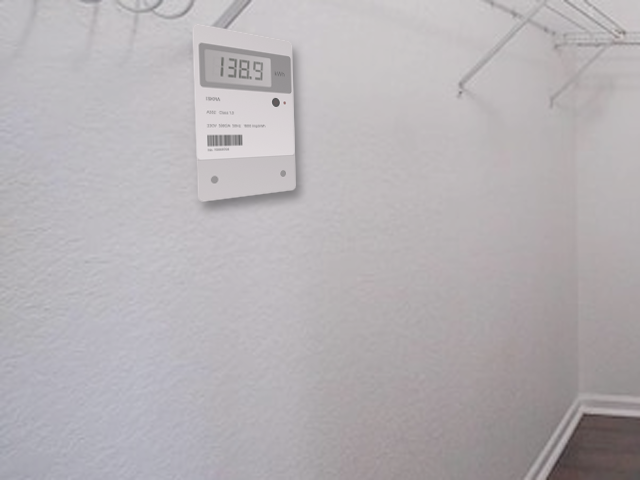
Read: 138.9kWh
